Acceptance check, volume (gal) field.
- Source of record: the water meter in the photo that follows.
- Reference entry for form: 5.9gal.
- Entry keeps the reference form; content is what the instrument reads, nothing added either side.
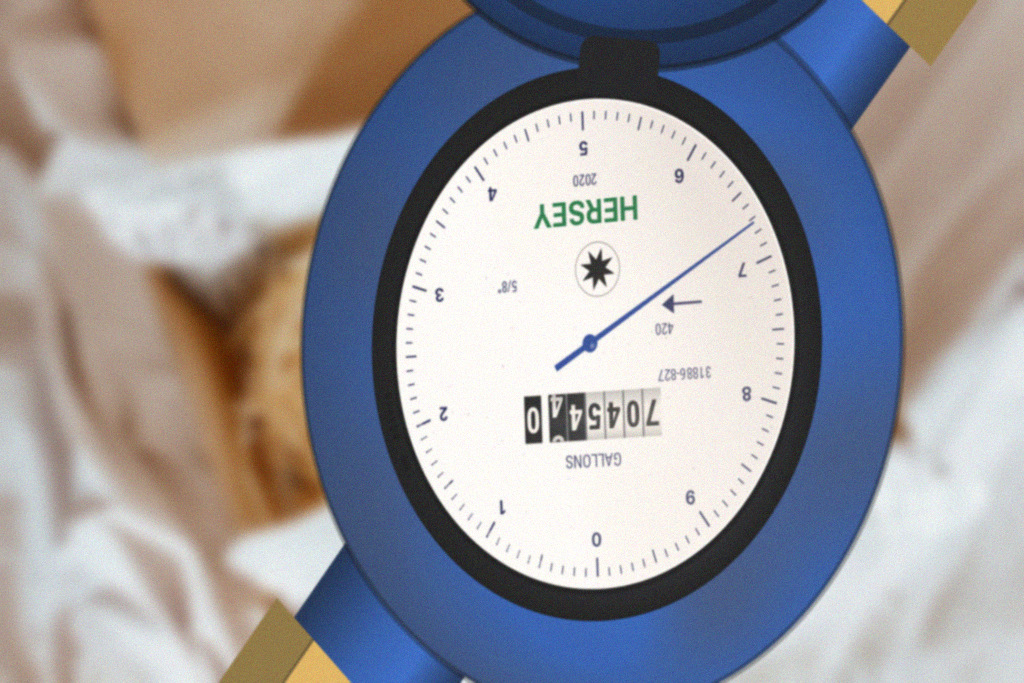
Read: 7045436.7gal
